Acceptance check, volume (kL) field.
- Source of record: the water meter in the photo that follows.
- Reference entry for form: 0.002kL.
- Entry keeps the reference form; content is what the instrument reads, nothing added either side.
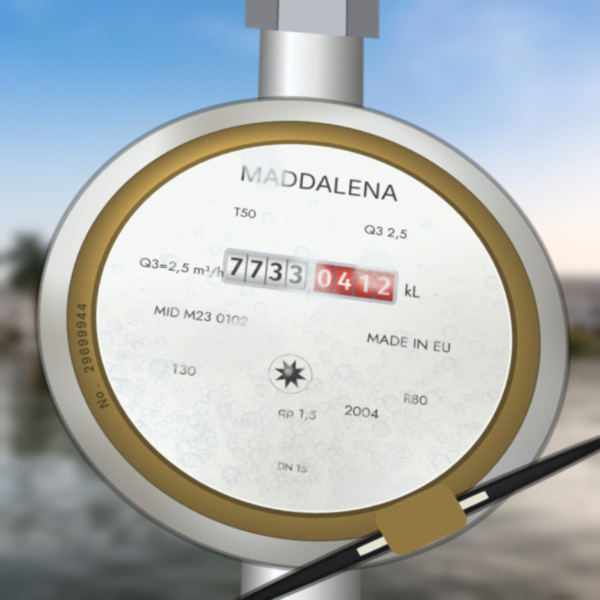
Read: 7733.0412kL
